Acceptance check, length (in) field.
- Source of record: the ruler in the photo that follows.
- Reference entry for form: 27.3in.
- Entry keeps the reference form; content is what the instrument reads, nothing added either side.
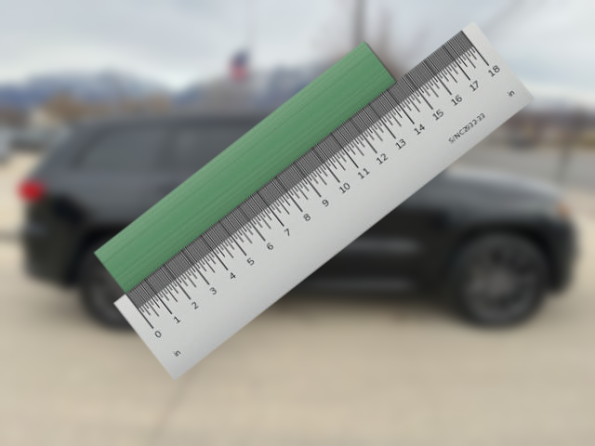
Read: 14.5in
